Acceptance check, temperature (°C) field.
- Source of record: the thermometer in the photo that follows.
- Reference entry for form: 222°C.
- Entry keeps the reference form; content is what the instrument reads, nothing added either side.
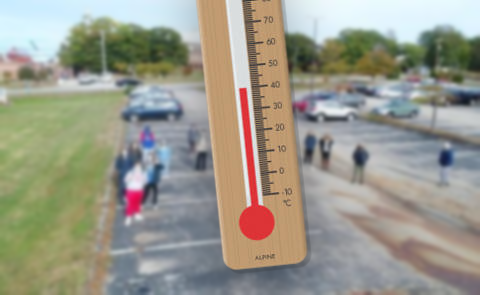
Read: 40°C
